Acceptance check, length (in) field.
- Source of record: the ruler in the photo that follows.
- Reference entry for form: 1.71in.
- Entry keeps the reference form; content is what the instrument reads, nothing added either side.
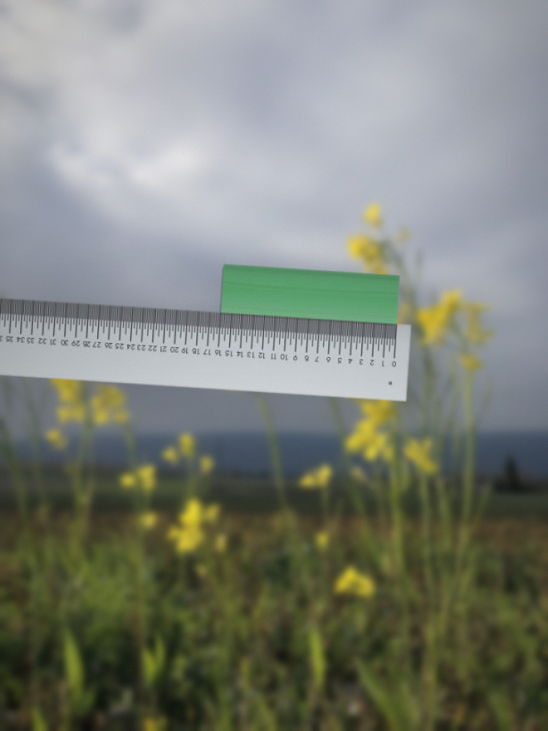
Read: 16in
